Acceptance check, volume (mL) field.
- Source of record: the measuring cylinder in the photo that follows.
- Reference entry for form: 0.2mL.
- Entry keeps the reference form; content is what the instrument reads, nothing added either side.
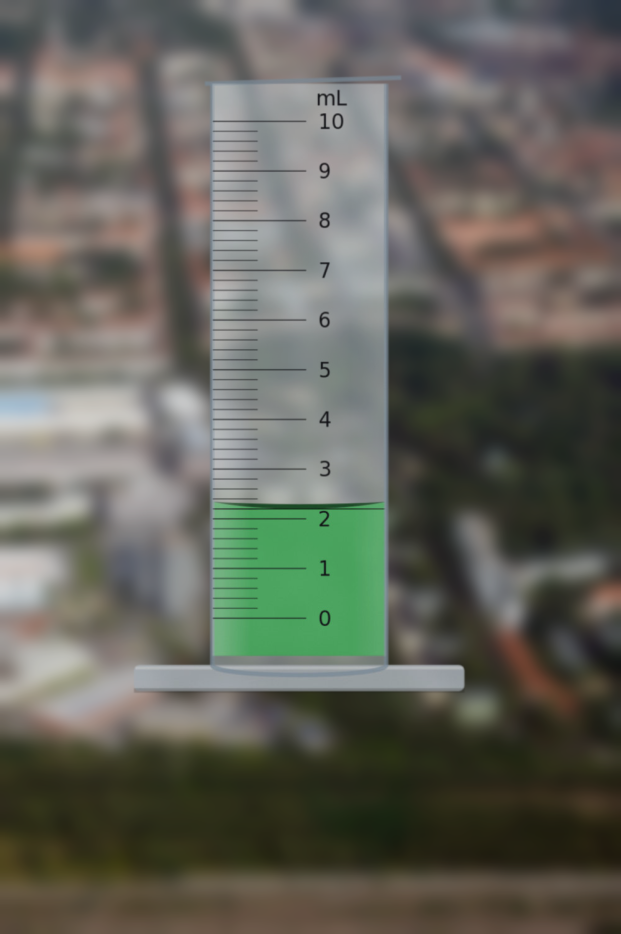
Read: 2.2mL
